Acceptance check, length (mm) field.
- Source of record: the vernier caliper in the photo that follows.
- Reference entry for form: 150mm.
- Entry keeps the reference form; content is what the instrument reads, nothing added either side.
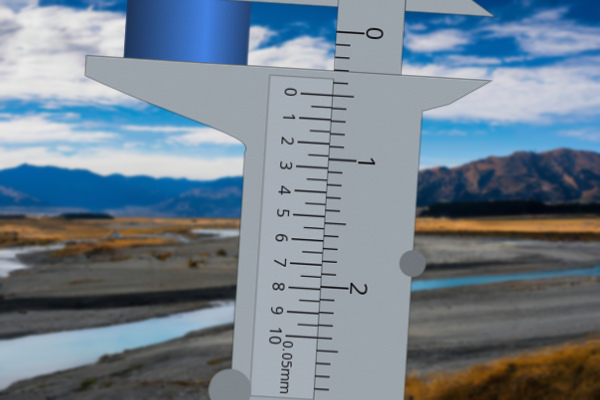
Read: 5.0mm
